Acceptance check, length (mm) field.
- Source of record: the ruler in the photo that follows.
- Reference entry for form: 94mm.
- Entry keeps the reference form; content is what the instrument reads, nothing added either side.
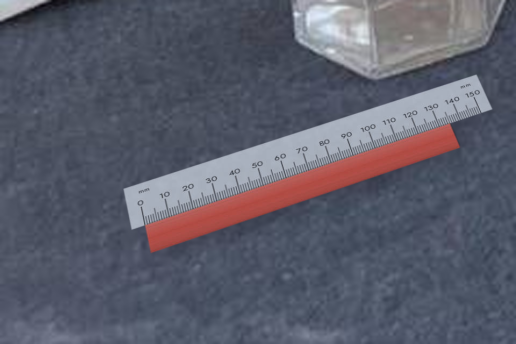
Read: 135mm
